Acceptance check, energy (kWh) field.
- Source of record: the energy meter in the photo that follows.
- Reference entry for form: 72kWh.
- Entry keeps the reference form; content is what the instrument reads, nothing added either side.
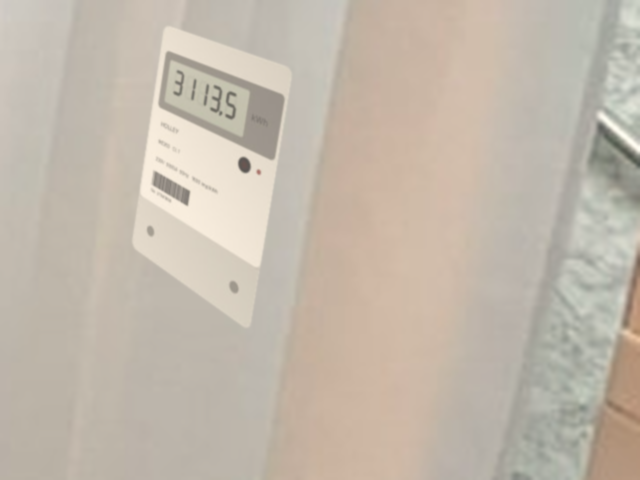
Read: 3113.5kWh
